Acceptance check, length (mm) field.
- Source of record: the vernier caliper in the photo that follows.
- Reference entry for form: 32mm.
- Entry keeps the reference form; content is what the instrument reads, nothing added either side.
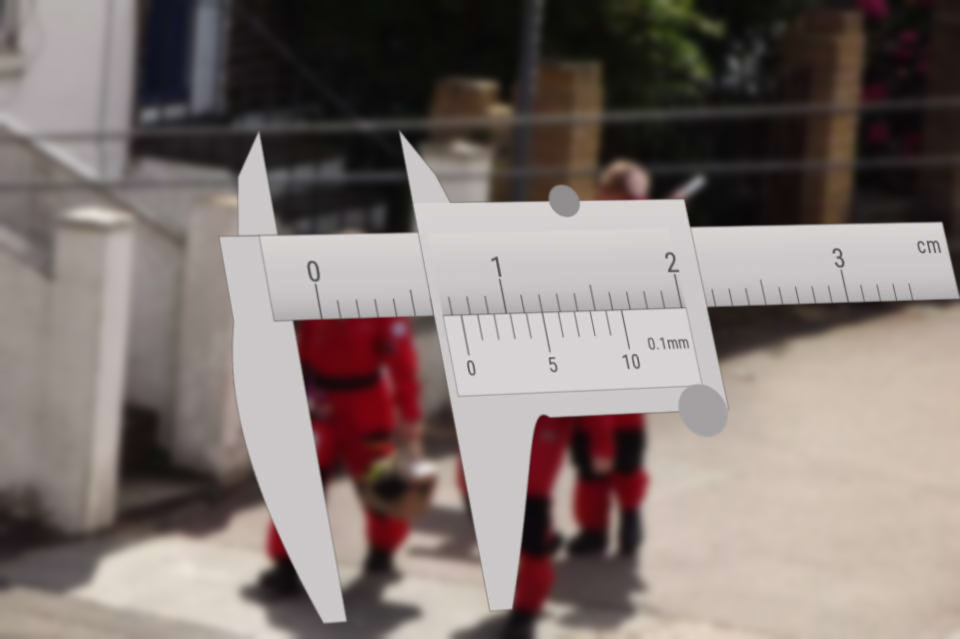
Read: 7.5mm
